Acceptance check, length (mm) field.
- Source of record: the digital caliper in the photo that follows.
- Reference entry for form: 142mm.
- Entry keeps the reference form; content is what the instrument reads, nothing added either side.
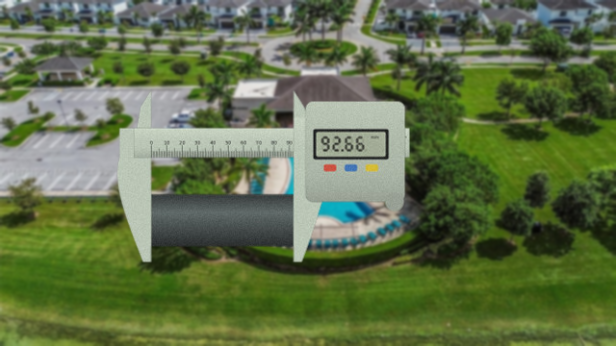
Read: 92.66mm
